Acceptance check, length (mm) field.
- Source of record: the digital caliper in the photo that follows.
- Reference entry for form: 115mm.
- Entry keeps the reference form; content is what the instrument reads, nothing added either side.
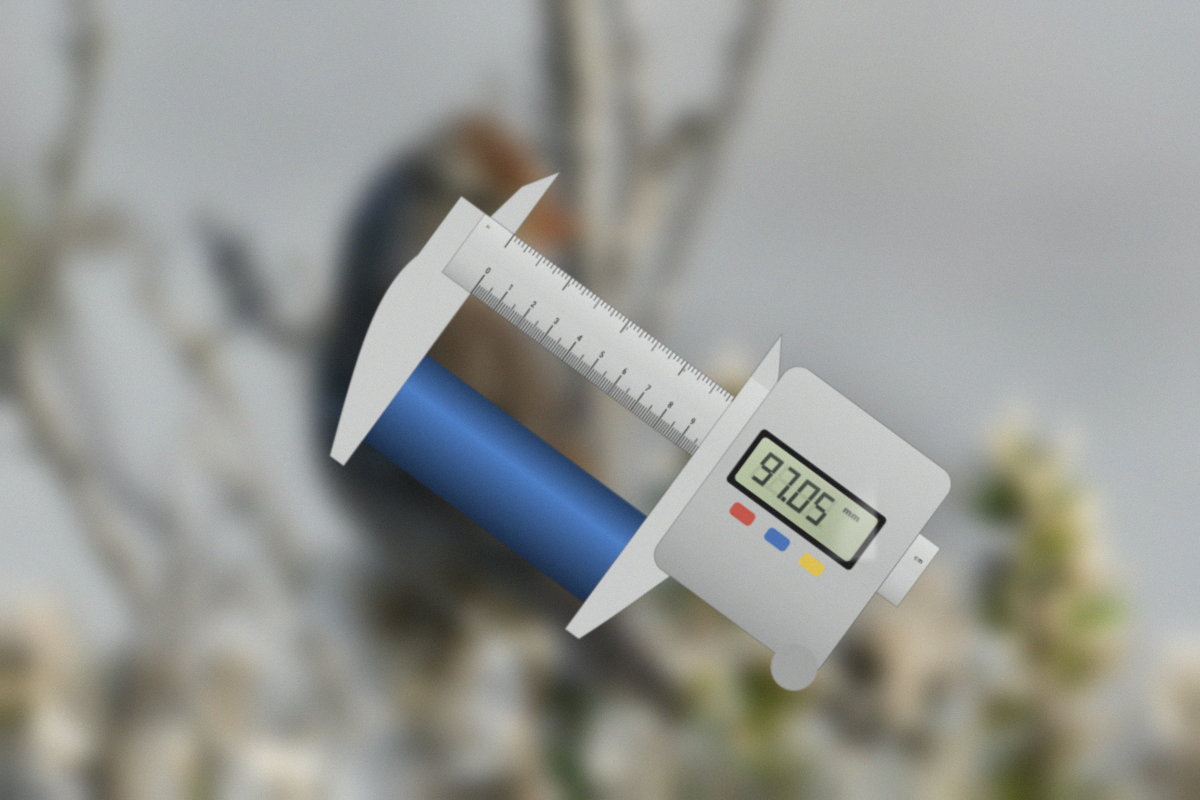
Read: 97.05mm
